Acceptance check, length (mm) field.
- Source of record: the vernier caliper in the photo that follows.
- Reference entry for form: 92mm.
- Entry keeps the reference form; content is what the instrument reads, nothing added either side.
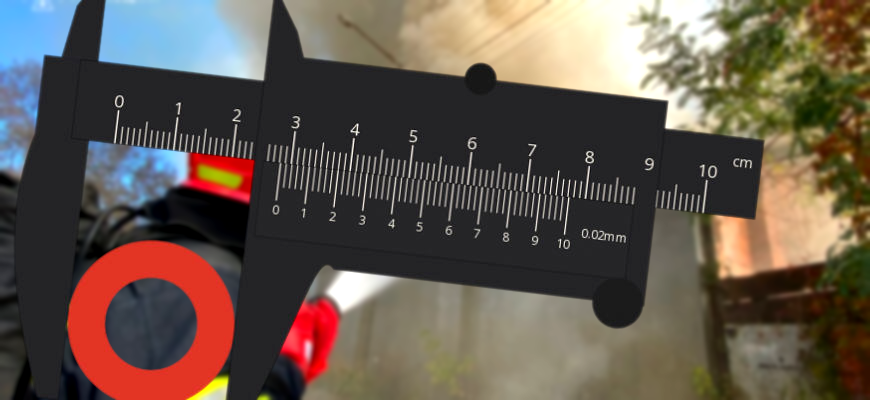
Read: 28.2mm
